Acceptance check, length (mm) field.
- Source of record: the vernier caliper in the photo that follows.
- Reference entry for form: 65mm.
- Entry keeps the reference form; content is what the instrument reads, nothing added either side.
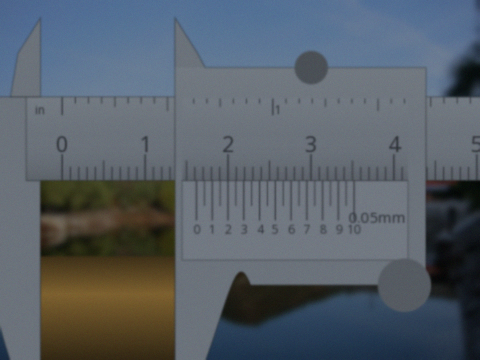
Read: 16.2mm
